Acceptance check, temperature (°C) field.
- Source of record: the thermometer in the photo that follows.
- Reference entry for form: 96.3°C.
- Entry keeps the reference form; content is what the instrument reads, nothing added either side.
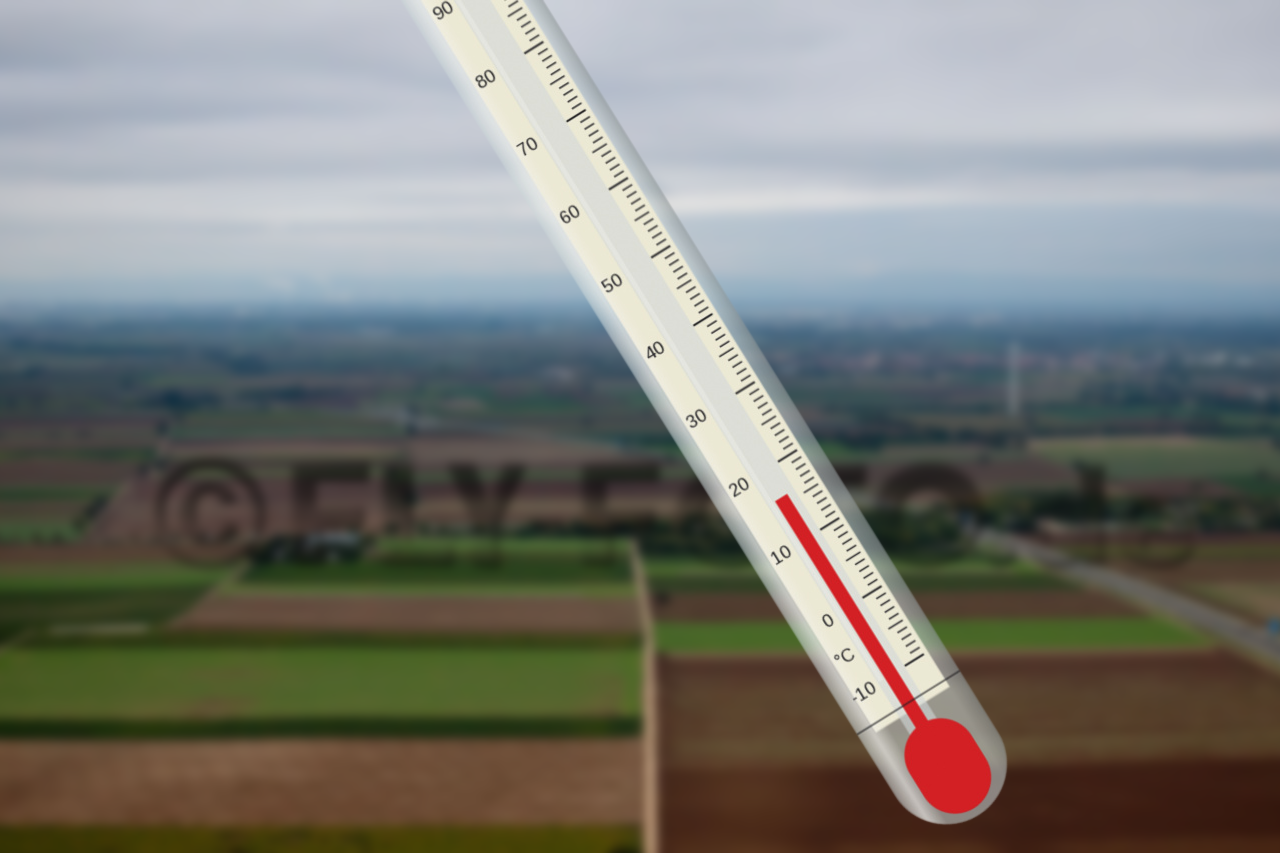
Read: 16°C
